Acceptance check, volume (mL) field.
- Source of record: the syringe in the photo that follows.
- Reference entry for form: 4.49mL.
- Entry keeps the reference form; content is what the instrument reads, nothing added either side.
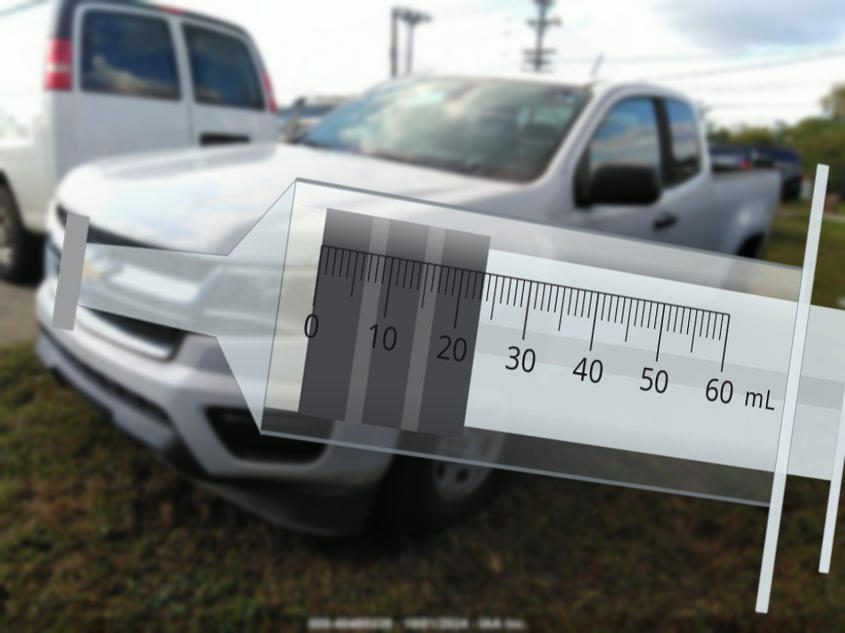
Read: 0mL
